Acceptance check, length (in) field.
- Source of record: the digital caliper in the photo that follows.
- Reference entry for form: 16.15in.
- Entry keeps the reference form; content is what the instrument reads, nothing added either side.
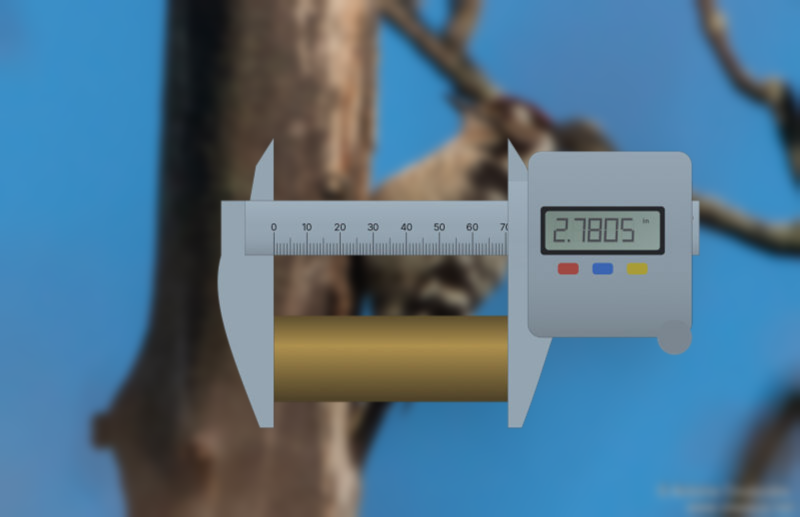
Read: 2.7805in
